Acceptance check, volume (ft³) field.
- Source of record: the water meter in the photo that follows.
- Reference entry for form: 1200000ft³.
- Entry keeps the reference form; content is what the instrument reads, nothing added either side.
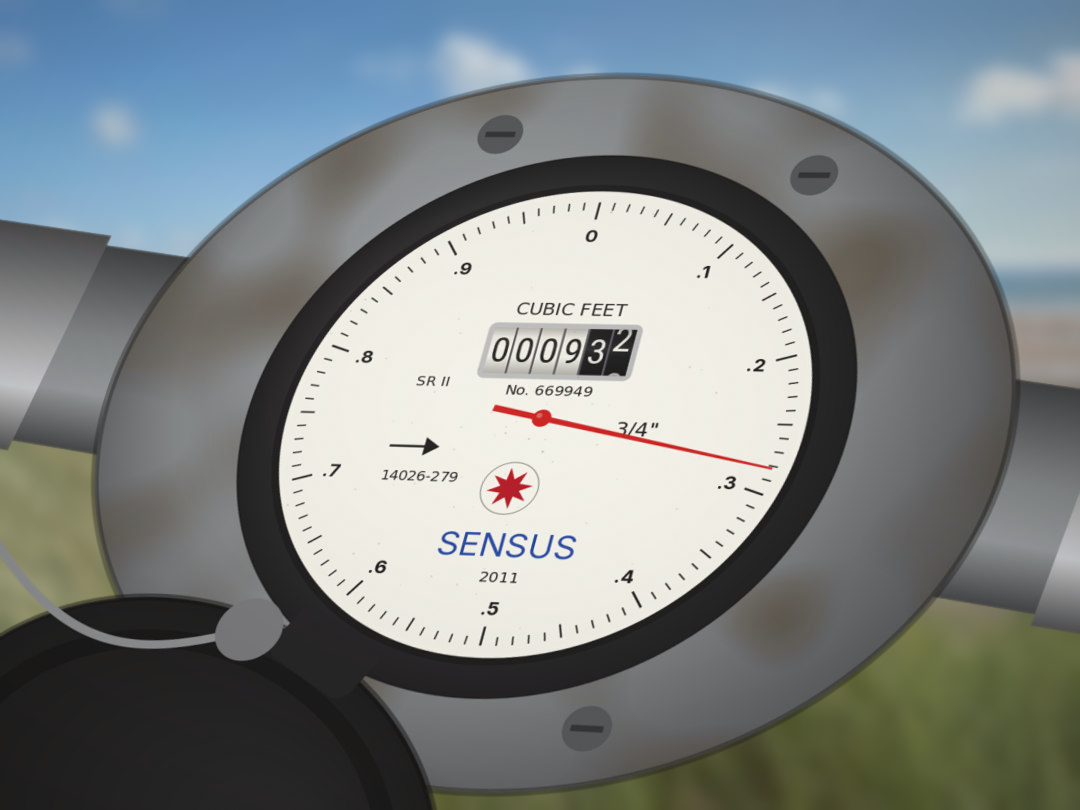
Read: 932.28ft³
